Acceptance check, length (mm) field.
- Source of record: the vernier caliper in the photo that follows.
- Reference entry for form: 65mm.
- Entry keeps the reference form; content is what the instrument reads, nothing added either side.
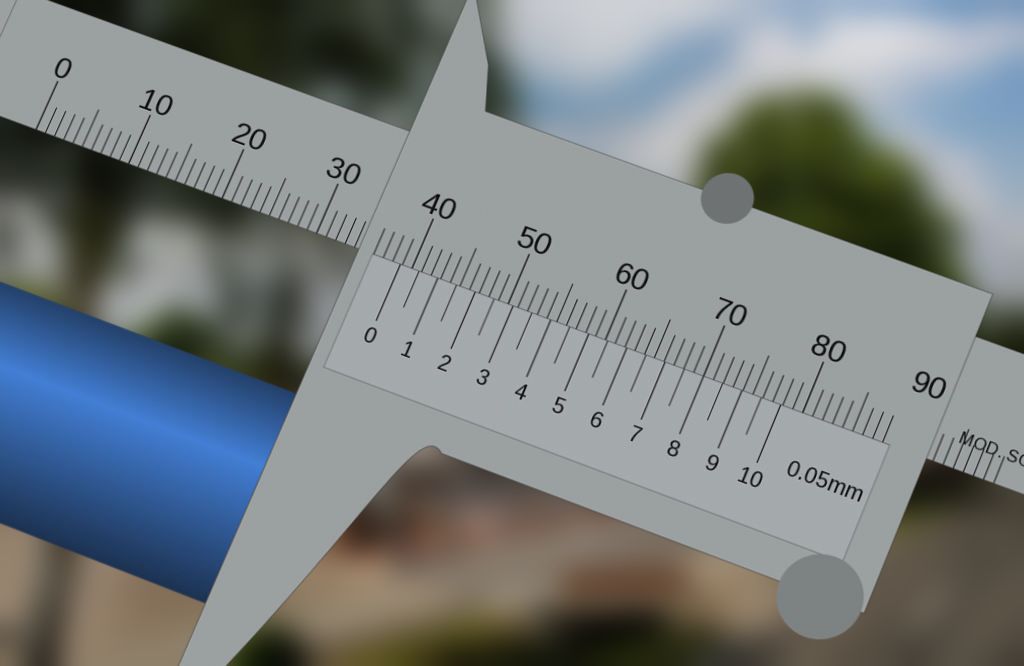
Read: 38.8mm
